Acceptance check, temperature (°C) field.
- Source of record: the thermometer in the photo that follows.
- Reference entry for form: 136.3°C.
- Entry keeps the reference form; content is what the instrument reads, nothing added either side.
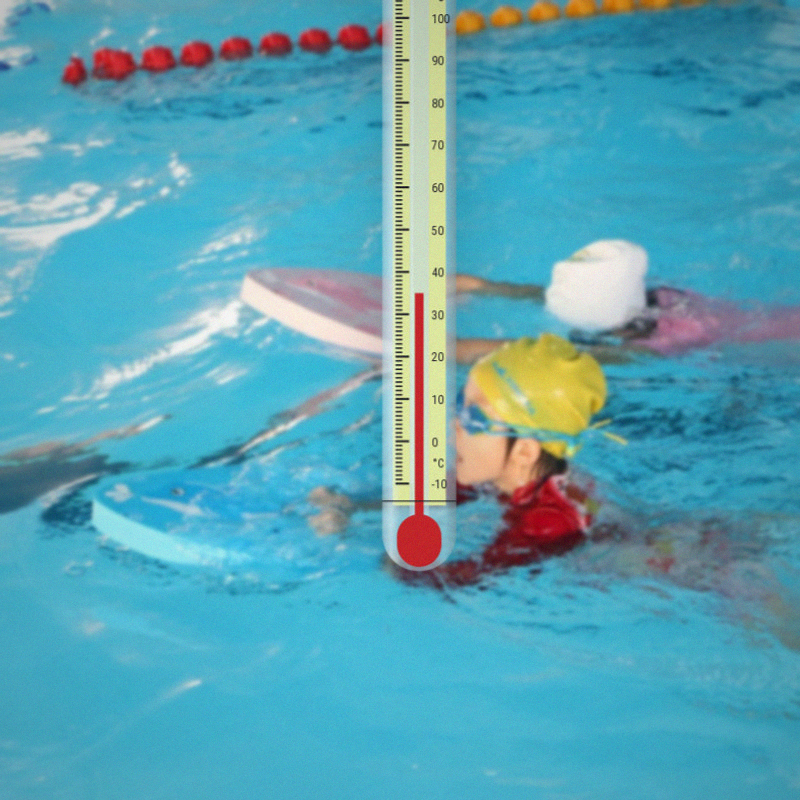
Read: 35°C
